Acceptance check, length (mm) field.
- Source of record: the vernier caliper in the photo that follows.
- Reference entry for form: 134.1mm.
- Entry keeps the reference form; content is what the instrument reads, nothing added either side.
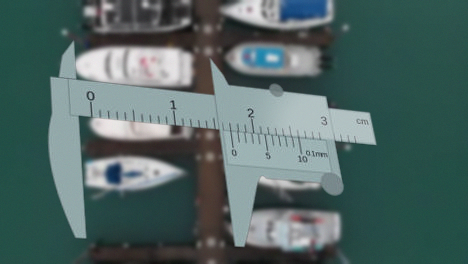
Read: 17.0mm
